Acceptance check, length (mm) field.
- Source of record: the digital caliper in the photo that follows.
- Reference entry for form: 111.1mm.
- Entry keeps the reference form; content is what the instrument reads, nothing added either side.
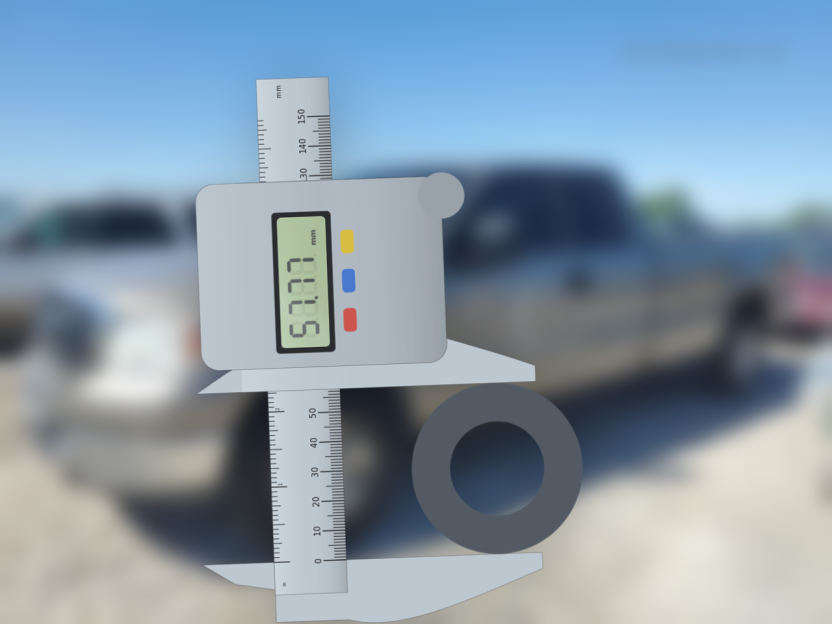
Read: 57.77mm
